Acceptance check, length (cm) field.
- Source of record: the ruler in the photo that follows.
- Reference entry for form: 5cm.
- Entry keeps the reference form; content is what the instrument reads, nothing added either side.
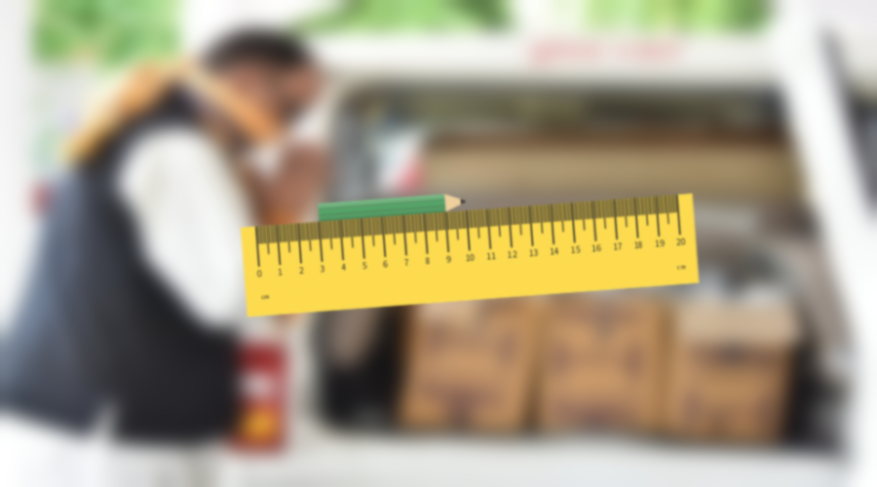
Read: 7cm
